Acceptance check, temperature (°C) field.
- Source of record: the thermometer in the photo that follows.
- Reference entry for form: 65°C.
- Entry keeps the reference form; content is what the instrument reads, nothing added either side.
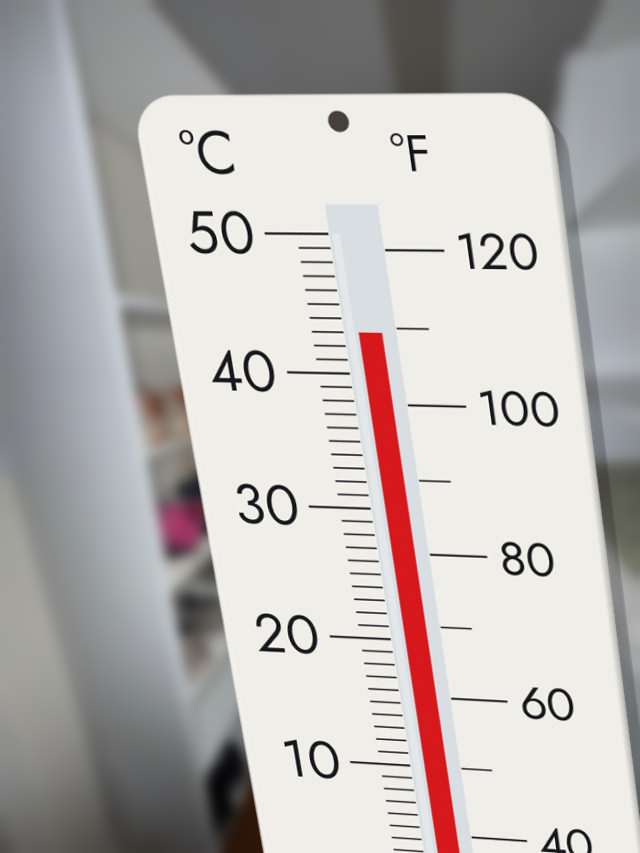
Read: 43°C
